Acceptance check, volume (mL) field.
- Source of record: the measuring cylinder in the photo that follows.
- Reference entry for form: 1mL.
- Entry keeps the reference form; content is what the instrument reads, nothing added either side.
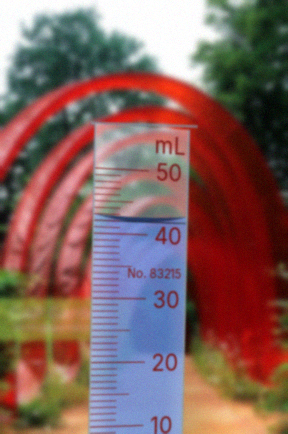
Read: 42mL
